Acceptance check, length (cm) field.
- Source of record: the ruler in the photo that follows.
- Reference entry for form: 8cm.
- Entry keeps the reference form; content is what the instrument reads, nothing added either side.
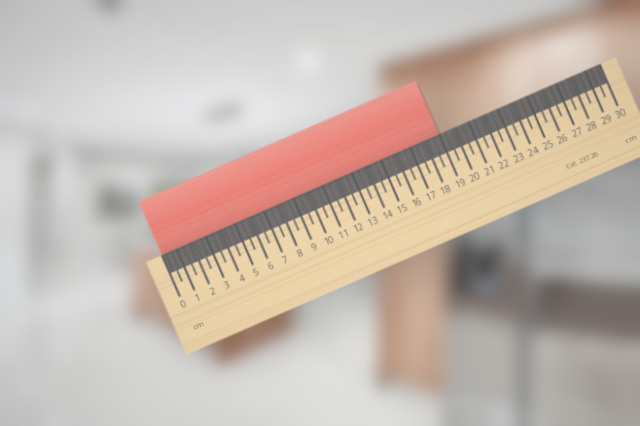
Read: 19cm
